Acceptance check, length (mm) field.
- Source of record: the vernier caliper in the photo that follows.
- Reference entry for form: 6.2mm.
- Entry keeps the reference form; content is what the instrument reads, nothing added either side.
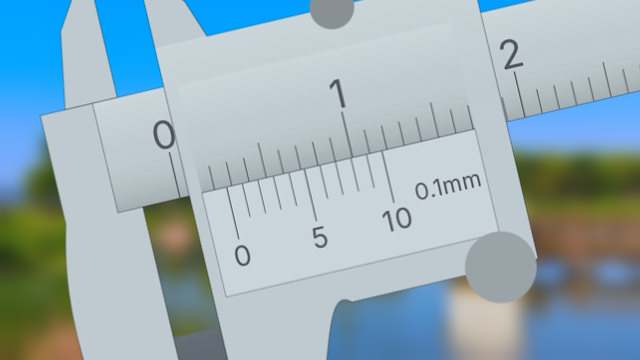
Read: 2.7mm
